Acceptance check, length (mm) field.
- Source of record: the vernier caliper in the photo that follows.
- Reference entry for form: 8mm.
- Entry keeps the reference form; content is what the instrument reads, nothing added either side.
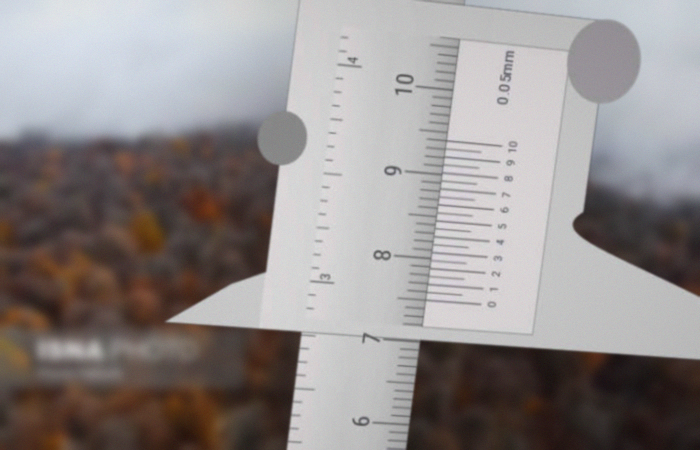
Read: 75.0mm
